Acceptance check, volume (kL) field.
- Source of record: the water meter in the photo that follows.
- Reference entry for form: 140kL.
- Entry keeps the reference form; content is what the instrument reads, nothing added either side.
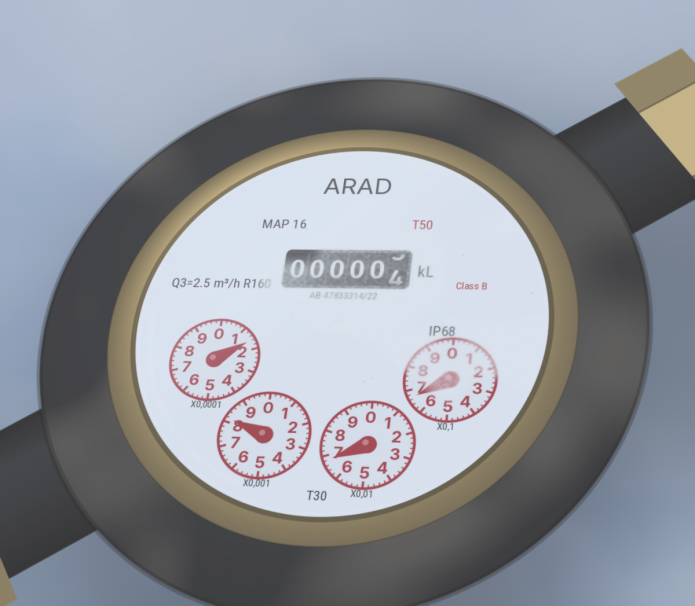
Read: 3.6681kL
